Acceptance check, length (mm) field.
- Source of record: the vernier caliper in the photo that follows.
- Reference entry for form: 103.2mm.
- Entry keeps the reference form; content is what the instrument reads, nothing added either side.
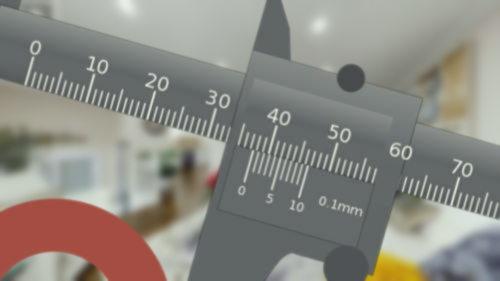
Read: 37.5mm
